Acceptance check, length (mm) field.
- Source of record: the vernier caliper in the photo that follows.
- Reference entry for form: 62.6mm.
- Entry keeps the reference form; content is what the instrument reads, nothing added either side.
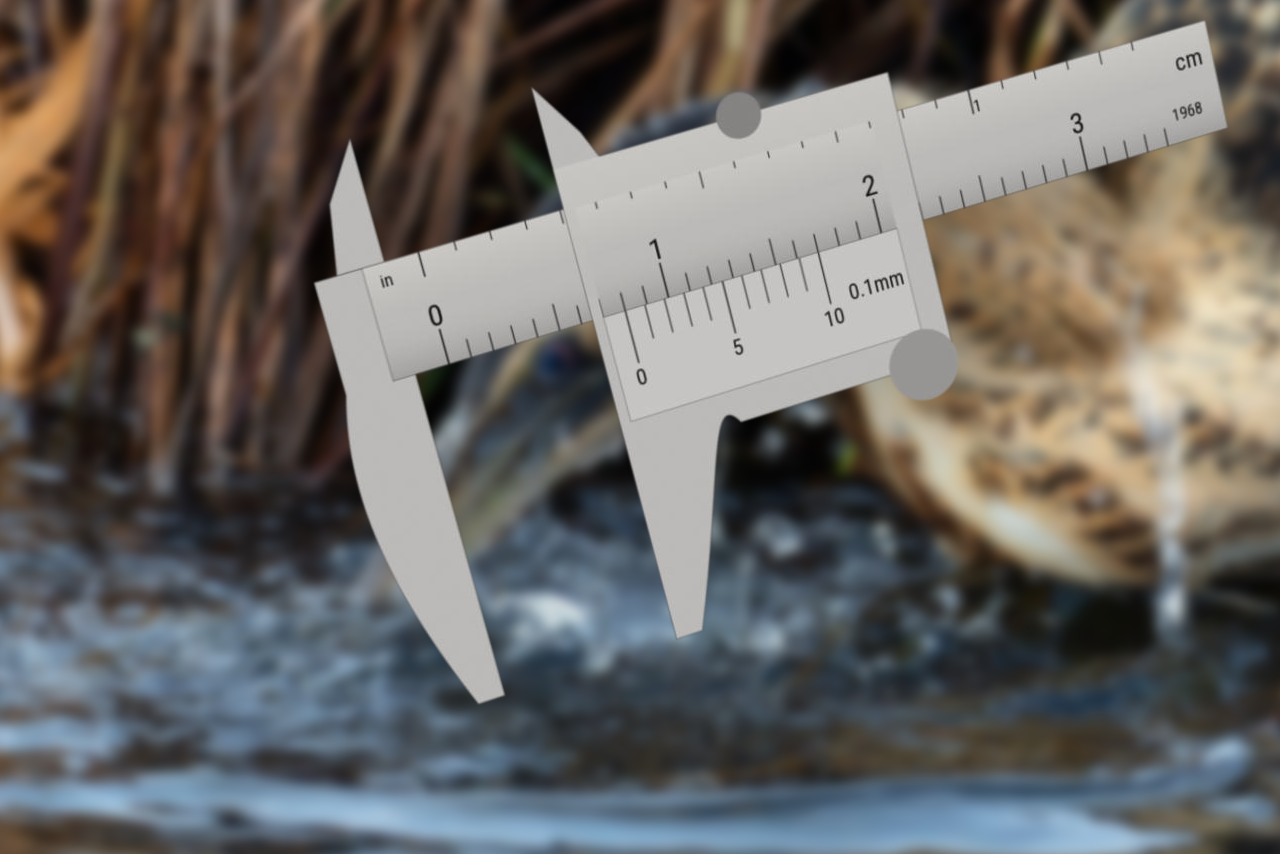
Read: 8.0mm
